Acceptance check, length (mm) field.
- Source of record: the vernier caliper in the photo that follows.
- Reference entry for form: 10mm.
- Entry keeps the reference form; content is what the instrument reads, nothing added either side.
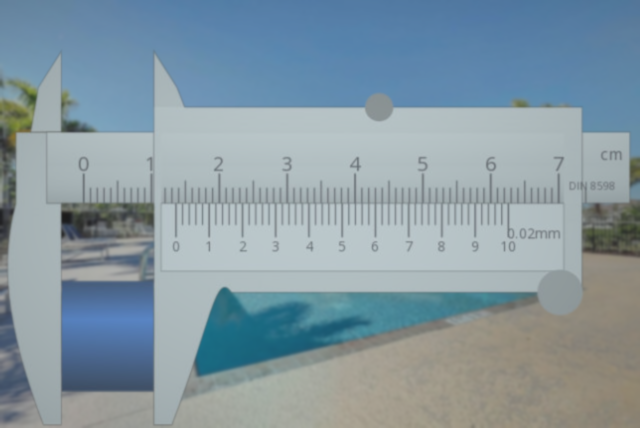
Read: 13.6mm
